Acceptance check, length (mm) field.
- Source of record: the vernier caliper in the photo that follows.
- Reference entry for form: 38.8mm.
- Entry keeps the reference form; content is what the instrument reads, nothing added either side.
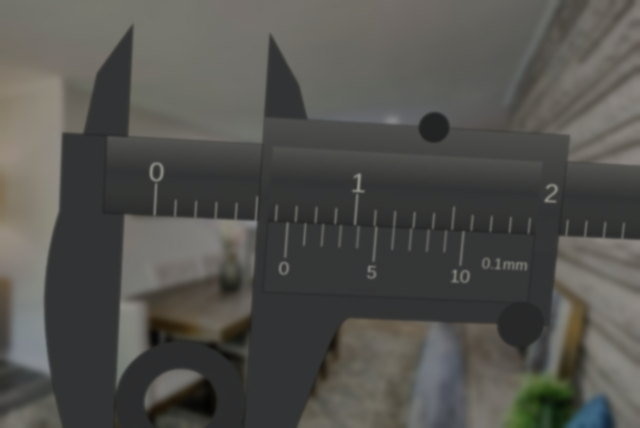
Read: 6.6mm
